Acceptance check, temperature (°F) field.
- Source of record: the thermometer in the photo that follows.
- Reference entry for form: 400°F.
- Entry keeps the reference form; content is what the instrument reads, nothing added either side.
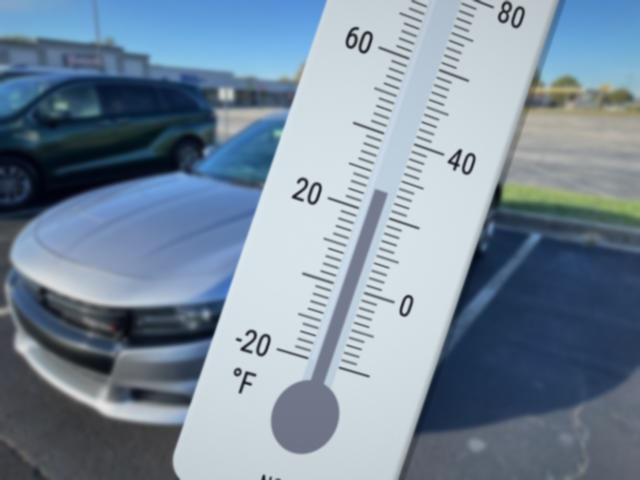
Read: 26°F
